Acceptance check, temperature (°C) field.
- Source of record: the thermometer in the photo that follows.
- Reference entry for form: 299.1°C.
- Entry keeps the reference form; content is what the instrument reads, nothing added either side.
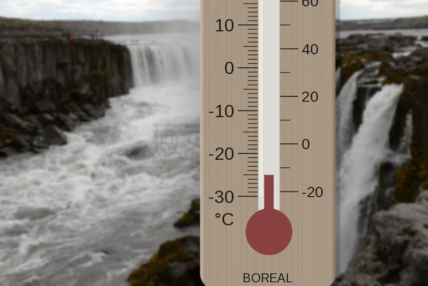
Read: -25°C
